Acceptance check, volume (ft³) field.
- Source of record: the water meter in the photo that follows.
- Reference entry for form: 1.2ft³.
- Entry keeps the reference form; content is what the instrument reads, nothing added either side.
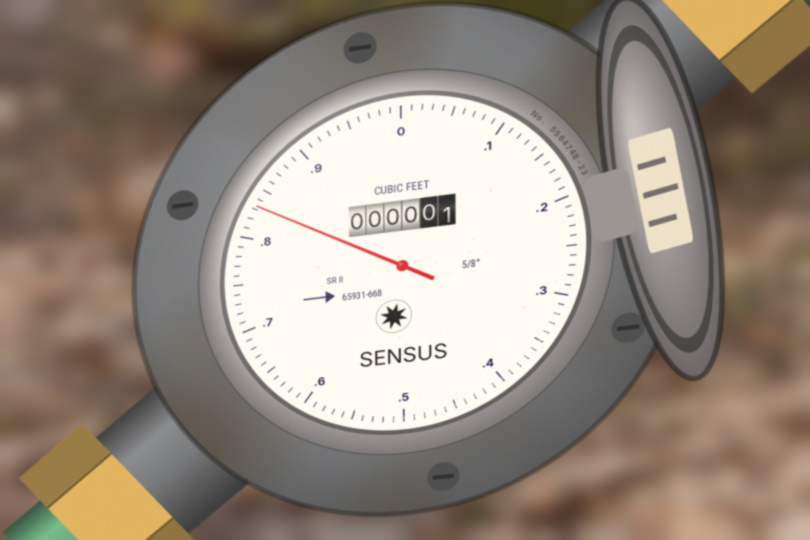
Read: 0.83ft³
